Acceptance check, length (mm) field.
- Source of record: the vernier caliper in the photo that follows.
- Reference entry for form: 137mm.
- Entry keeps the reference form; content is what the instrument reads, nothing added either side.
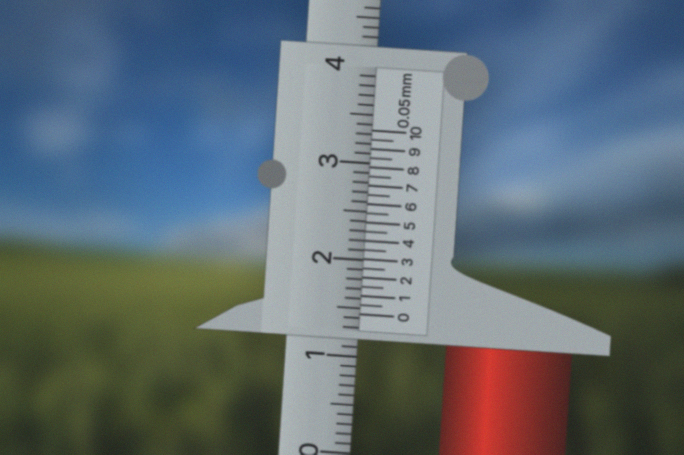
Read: 14.4mm
